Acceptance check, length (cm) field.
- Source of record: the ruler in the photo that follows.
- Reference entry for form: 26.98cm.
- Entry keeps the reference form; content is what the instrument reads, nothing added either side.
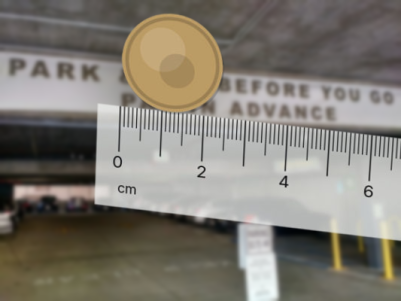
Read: 2.4cm
